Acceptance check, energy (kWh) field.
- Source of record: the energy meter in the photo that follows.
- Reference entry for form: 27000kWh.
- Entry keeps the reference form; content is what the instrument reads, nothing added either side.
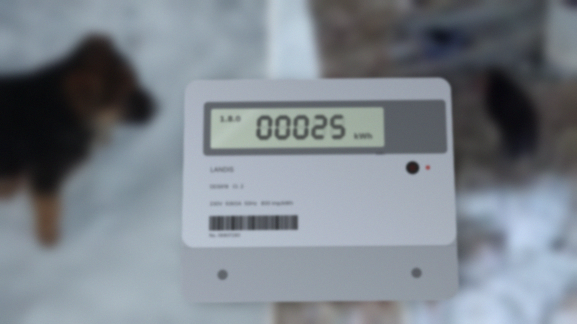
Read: 25kWh
